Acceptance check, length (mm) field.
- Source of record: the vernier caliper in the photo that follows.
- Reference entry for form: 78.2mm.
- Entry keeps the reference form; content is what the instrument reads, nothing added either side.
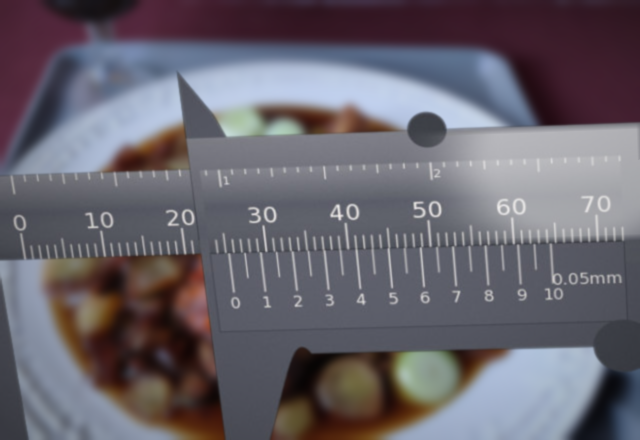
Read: 25.4mm
